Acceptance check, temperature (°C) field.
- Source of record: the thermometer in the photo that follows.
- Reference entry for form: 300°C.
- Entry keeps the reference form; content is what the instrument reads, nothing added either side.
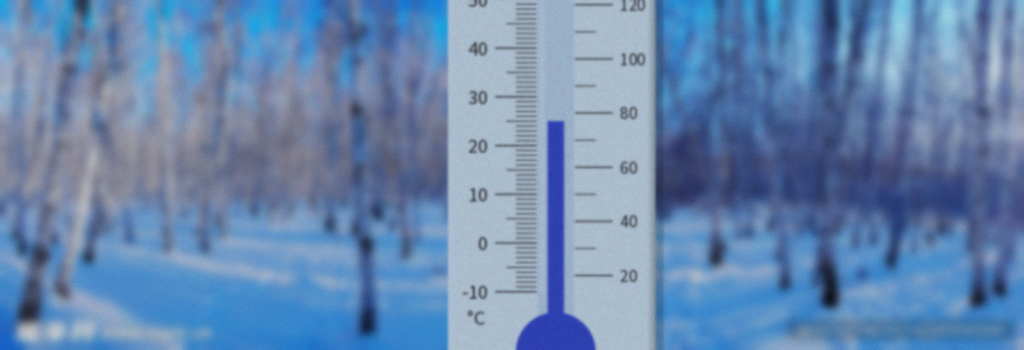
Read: 25°C
